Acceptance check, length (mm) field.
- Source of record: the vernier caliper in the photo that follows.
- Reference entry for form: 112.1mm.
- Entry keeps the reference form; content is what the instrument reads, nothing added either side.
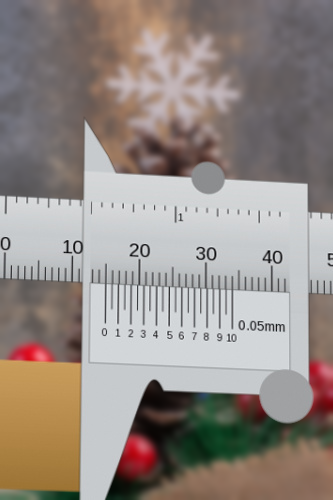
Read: 15.0mm
